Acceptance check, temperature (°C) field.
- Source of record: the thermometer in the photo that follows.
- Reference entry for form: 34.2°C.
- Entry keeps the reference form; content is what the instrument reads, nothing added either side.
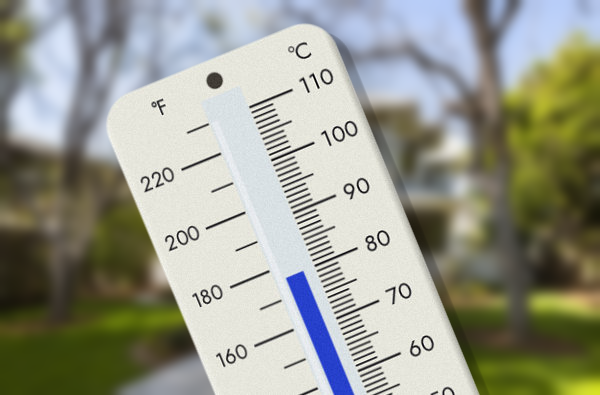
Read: 80°C
